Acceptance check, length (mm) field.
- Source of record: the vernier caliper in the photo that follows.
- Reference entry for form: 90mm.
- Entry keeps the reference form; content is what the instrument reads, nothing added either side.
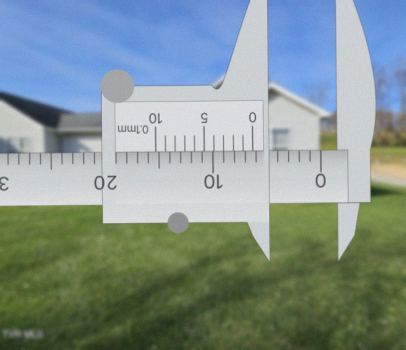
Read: 6.3mm
